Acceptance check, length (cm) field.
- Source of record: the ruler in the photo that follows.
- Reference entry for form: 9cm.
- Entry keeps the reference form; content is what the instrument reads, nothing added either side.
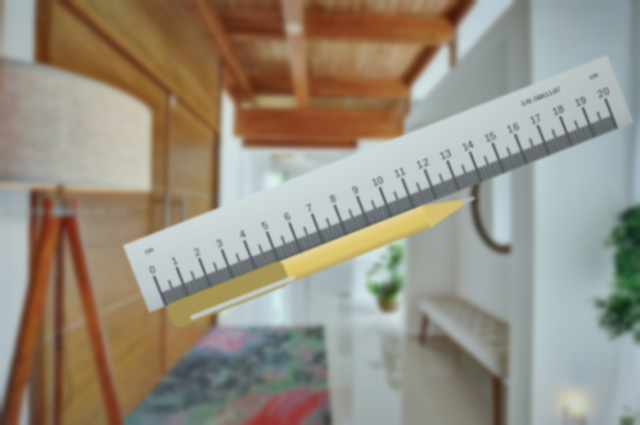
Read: 13.5cm
